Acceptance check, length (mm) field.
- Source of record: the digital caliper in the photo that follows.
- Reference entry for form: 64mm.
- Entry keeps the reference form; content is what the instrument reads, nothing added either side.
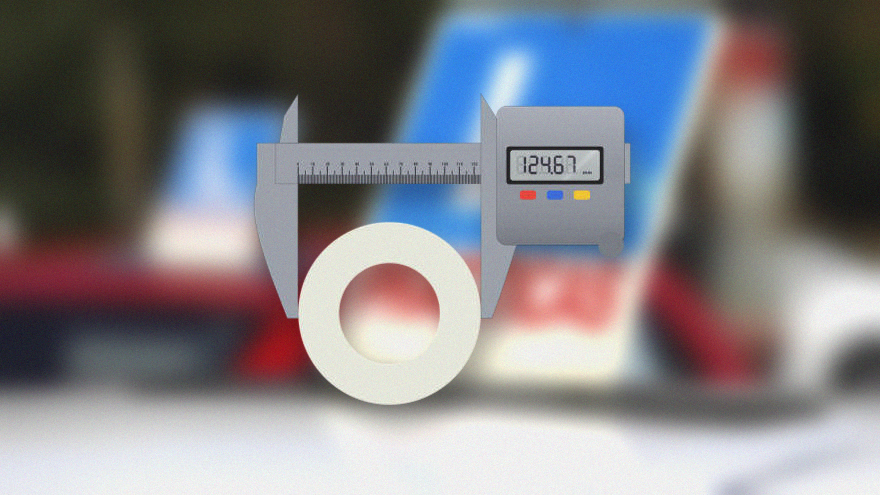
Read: 124.67mm
